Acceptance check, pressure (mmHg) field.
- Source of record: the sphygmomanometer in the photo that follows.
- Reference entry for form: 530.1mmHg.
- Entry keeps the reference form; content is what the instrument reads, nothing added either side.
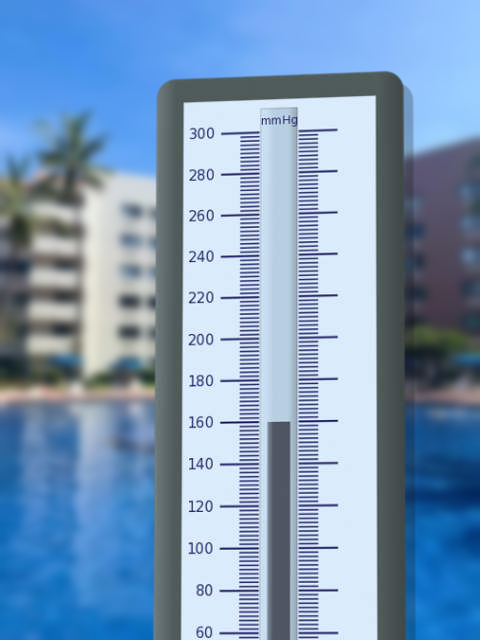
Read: 160mmHg
